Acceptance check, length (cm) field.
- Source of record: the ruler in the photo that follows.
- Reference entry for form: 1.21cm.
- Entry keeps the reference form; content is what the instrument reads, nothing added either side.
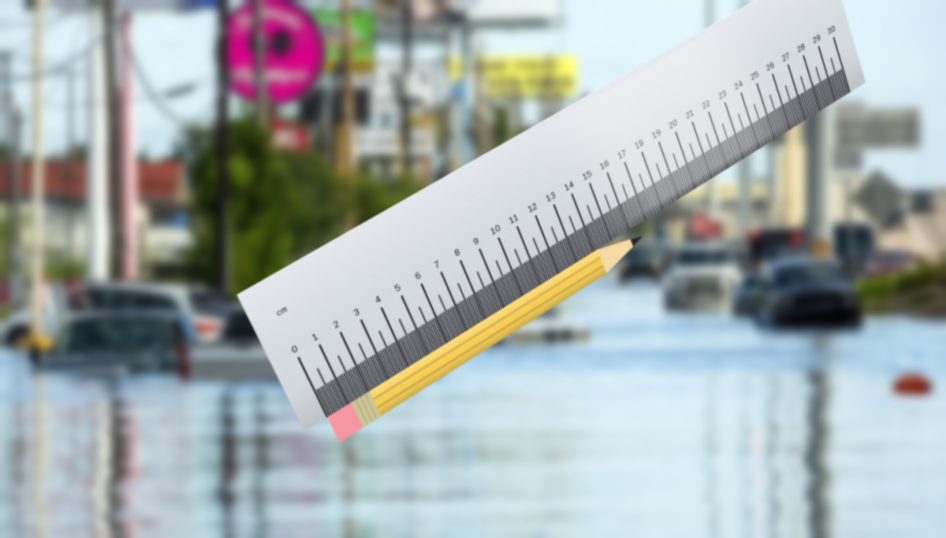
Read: 16.5cm
